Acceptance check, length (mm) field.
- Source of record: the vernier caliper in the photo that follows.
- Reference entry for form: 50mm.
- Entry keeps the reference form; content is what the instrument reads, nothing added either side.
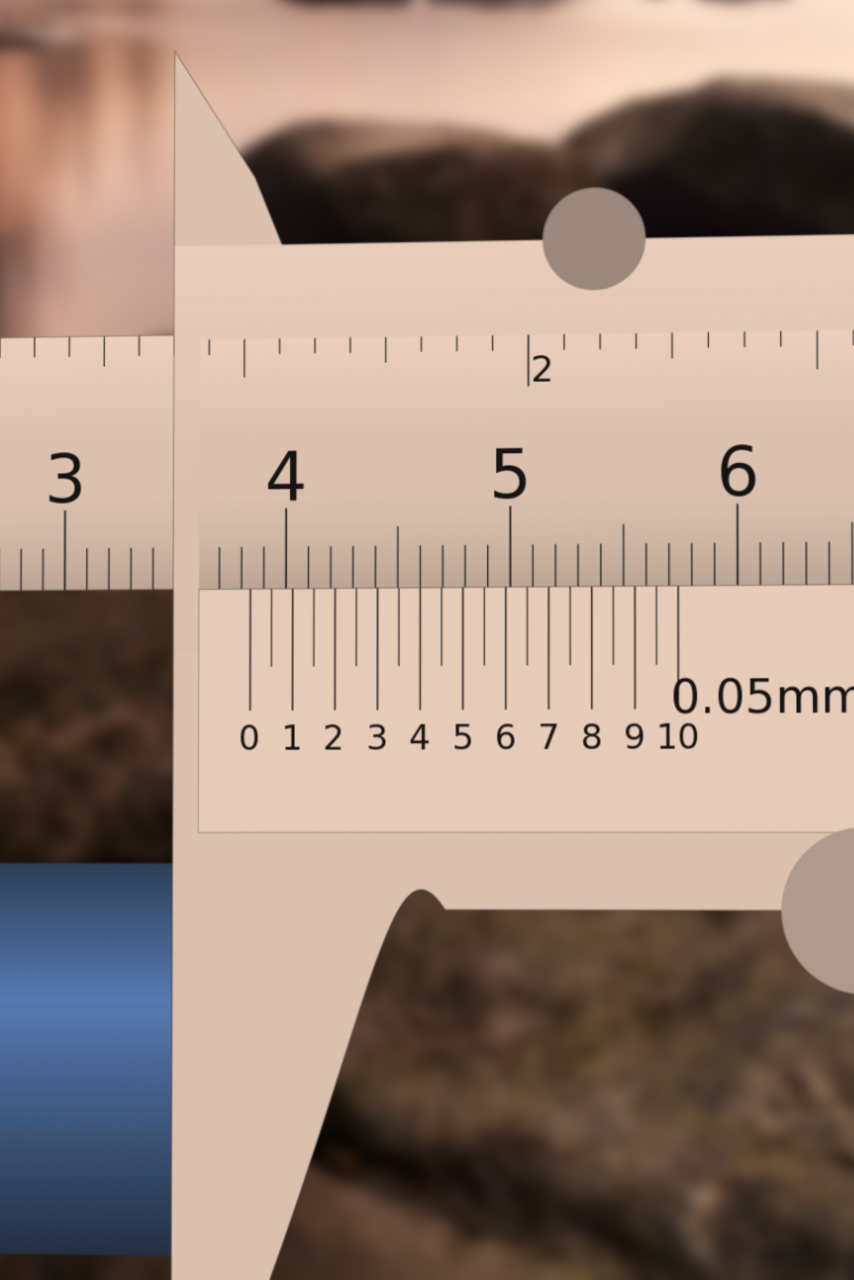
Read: 38.4mm
